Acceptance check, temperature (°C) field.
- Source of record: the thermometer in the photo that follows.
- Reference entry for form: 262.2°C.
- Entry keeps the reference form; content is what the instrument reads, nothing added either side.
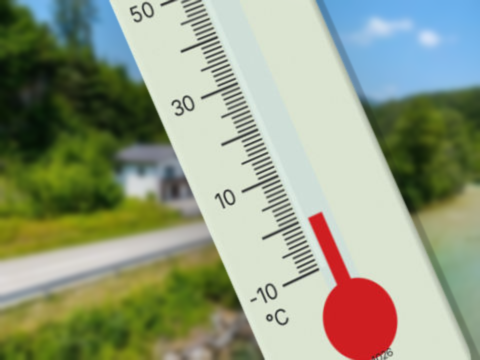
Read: 0°C
